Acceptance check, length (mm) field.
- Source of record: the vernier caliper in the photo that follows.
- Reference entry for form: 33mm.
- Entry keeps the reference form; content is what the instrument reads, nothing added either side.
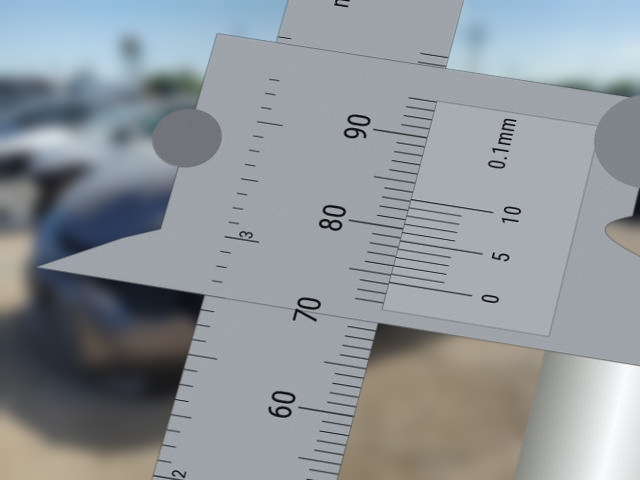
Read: 74.2mm
